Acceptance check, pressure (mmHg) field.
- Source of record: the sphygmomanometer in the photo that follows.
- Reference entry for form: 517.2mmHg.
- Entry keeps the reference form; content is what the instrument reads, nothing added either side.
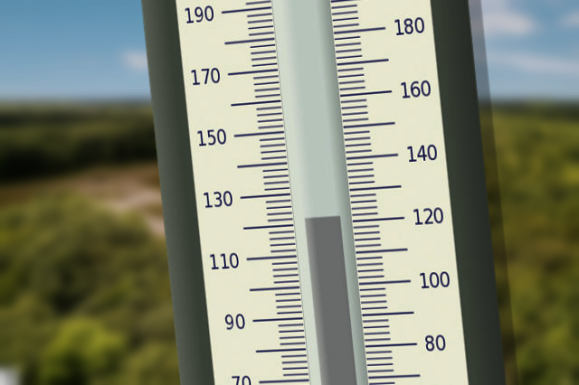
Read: 122mmHg
